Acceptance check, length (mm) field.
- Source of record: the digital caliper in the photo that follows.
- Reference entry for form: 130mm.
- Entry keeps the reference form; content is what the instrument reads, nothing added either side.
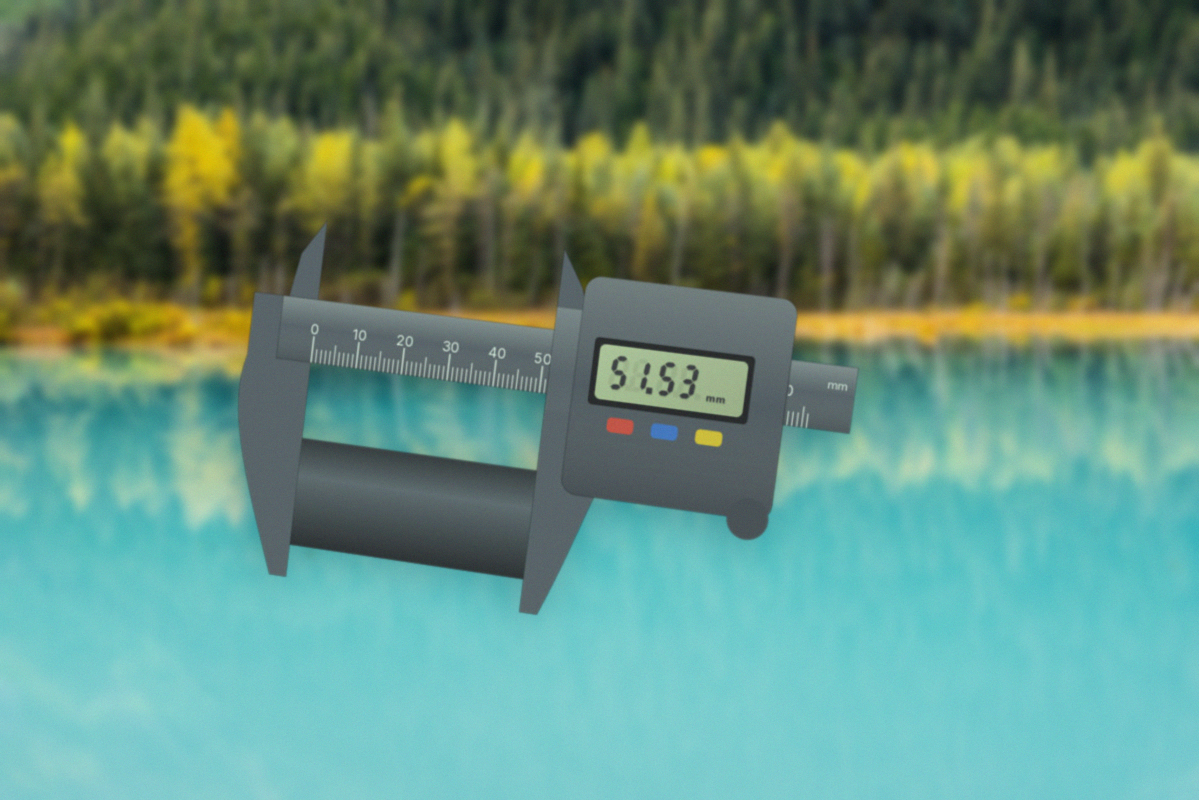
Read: 51.53mm
